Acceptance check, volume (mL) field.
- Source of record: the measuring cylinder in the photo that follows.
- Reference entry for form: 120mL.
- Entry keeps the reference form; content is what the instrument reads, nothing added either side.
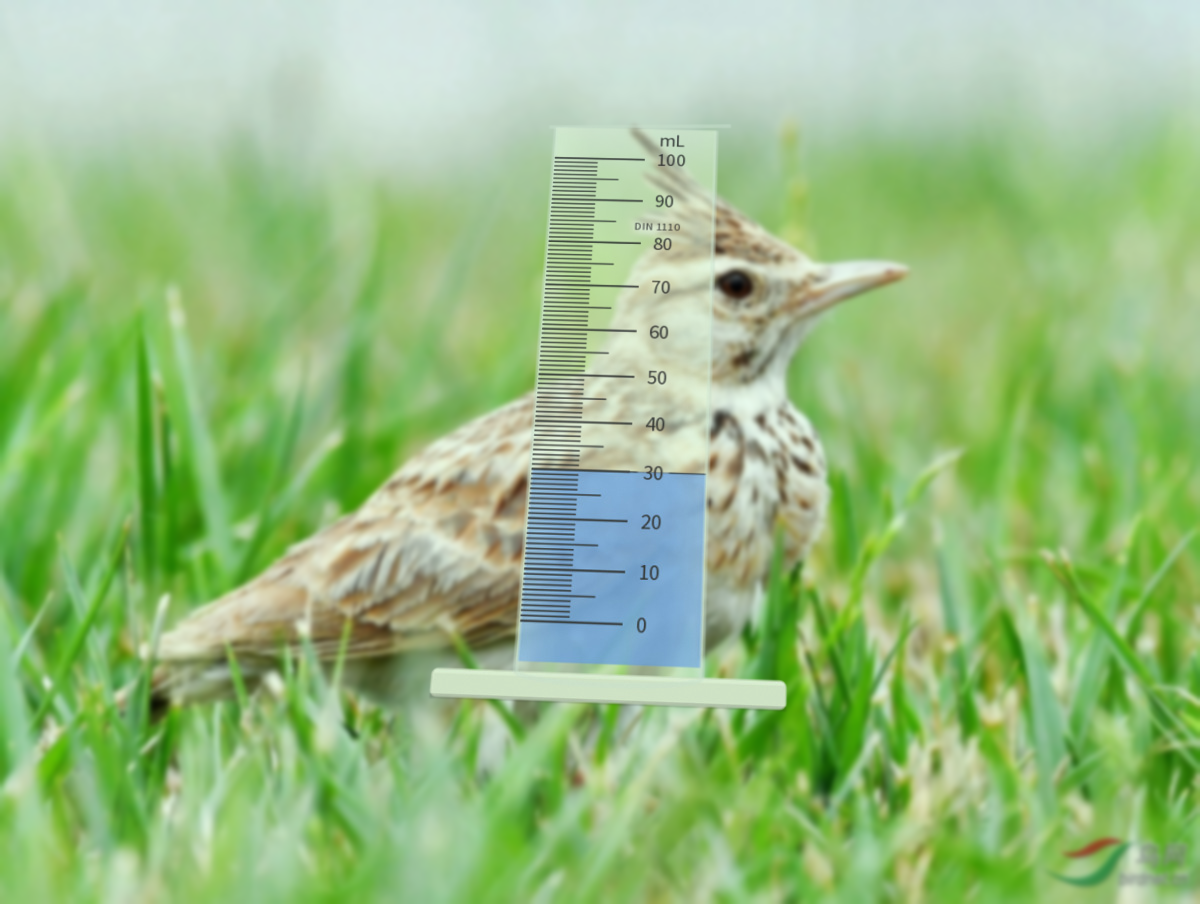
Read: 30mL
